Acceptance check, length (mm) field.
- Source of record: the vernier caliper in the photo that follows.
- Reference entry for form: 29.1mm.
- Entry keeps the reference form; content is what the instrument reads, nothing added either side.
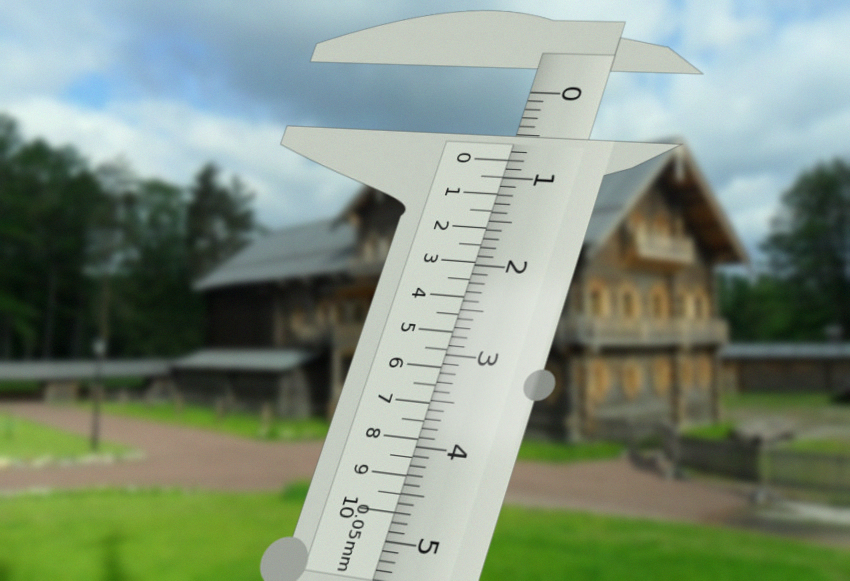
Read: 8.0mm
